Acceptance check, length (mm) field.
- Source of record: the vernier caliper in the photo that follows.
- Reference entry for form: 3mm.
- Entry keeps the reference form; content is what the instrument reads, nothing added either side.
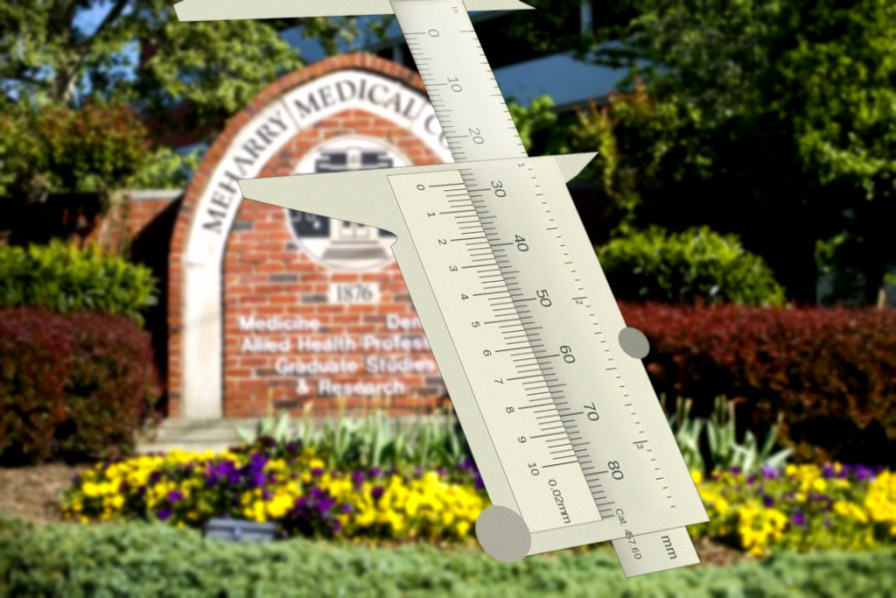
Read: 28.6mm
